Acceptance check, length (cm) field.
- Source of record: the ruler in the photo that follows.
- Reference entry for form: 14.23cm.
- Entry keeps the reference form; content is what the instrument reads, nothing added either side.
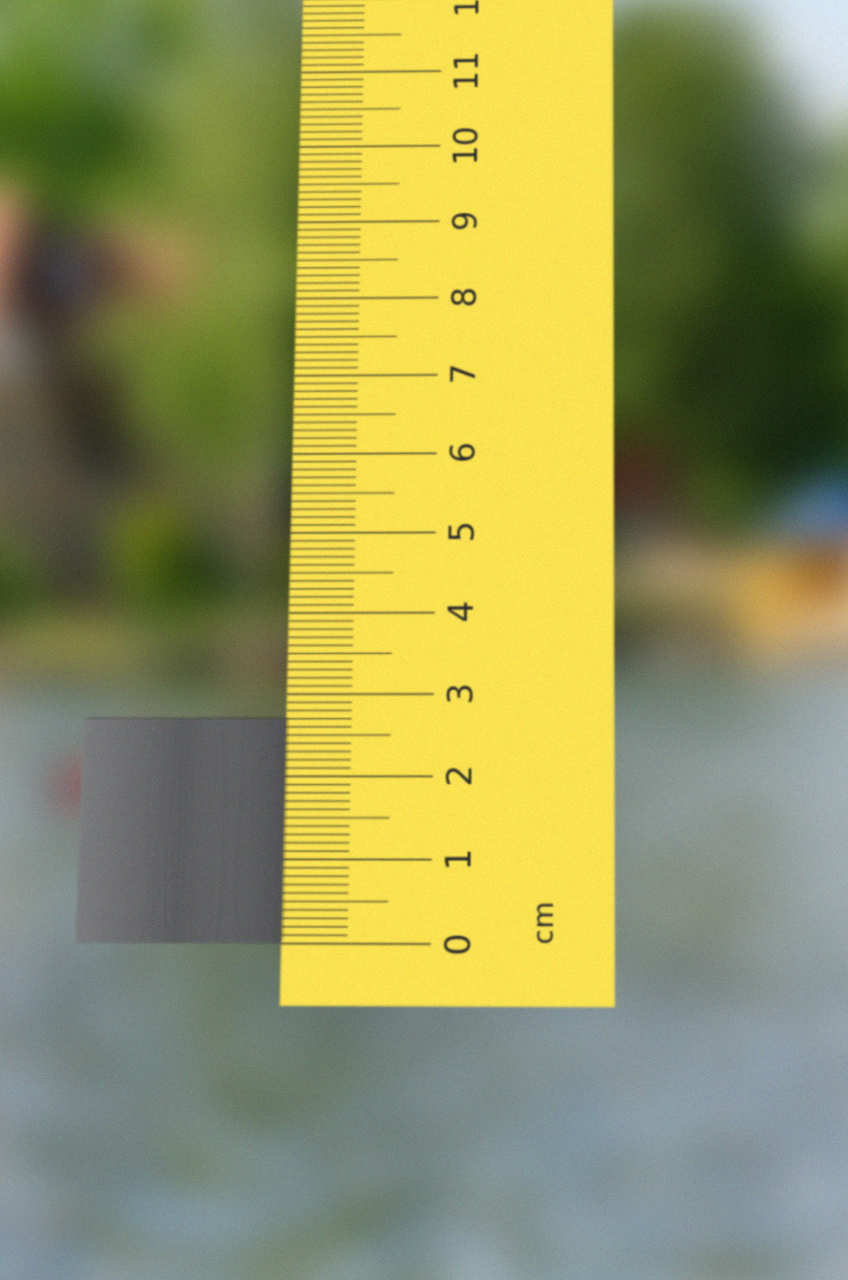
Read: 2.7cm
